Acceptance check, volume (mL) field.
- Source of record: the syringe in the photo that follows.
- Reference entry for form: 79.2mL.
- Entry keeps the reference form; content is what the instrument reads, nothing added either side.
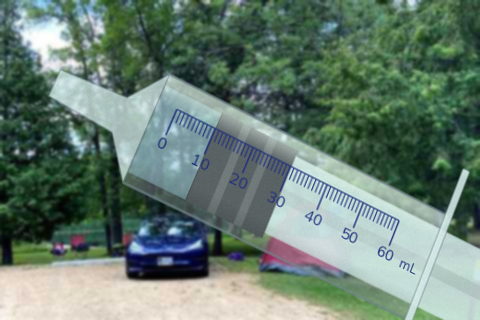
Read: 10mL
